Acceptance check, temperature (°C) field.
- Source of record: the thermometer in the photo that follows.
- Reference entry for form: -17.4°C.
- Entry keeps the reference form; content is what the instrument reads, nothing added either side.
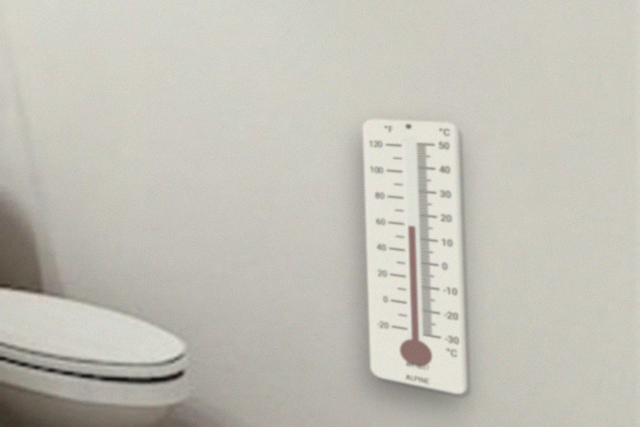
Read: 15°C
